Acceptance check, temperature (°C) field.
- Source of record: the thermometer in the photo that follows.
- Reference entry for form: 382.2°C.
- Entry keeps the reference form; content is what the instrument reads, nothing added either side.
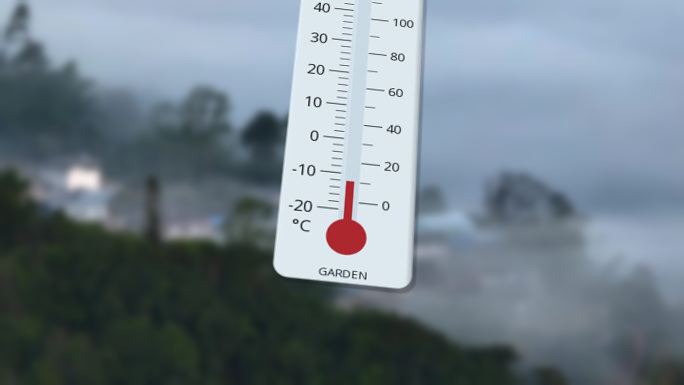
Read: -12°C
